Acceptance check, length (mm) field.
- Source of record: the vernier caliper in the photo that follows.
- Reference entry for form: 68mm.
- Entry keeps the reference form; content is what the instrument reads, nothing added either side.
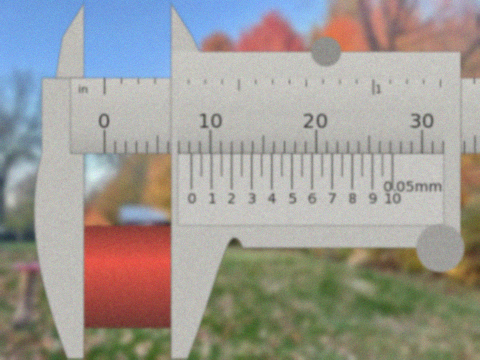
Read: 8.2mm
